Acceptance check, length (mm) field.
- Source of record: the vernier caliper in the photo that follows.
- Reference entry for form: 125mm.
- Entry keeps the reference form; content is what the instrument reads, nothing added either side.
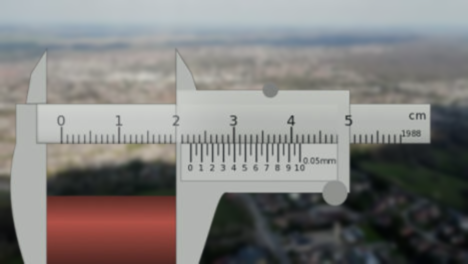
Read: 22.5mm
